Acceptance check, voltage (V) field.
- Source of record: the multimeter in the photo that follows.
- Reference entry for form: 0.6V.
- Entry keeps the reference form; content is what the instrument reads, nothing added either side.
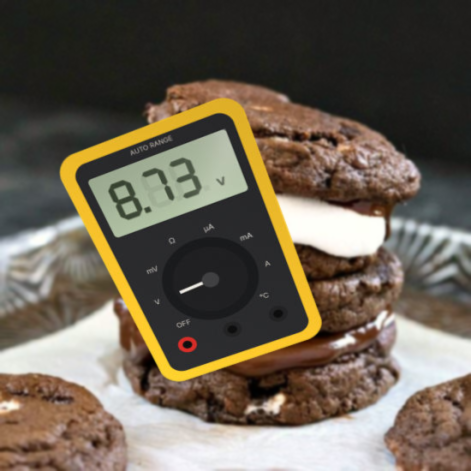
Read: 8.73V
